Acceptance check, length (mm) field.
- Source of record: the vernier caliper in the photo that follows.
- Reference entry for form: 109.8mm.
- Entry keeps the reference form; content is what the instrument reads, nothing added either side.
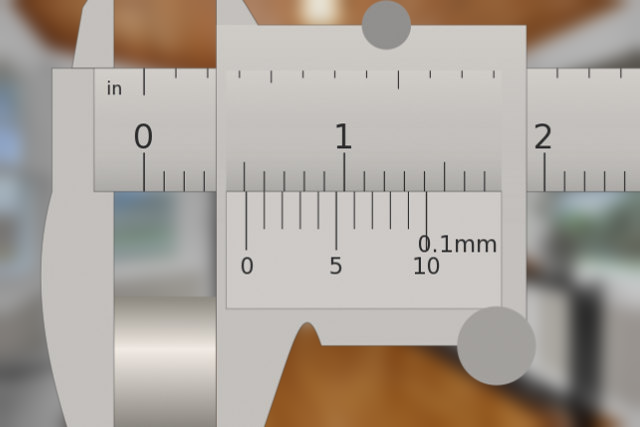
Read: 5.1mm
